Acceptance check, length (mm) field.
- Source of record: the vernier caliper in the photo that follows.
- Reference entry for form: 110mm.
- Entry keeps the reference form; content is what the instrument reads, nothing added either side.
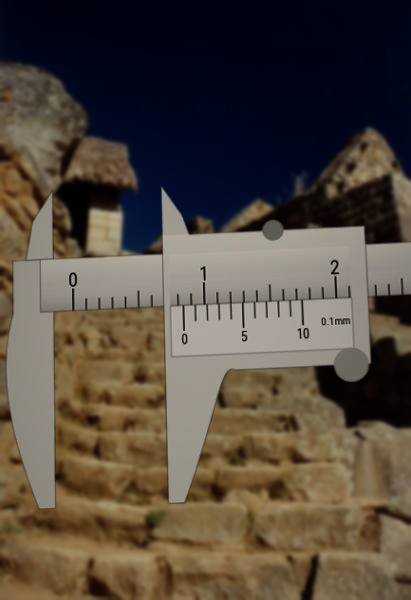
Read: 8.4mm
